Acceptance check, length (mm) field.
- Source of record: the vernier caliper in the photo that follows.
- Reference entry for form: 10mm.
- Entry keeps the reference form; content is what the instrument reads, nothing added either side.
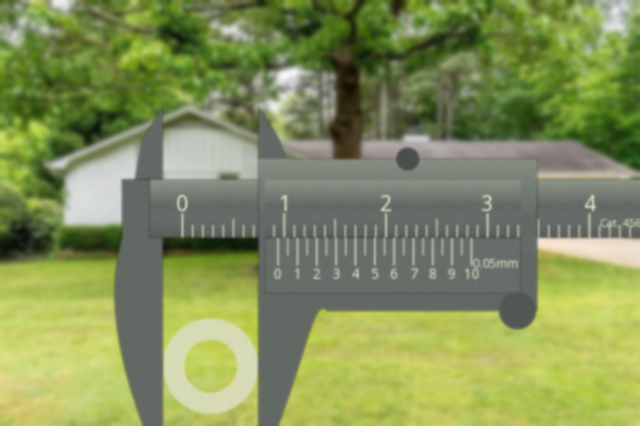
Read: 9.4mm
